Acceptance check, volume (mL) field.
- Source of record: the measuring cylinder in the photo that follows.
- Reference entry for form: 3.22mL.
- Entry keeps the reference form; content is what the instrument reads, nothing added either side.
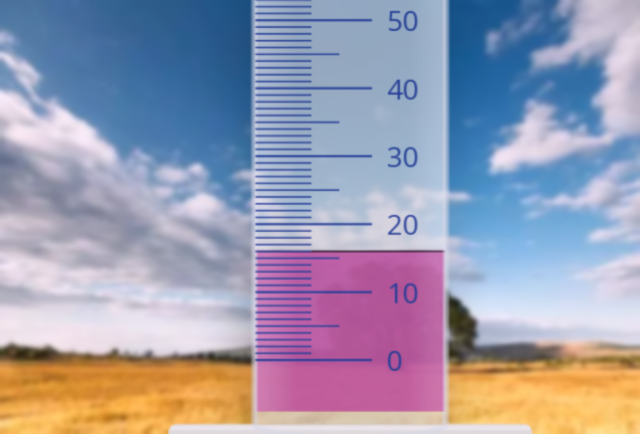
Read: 16mL
